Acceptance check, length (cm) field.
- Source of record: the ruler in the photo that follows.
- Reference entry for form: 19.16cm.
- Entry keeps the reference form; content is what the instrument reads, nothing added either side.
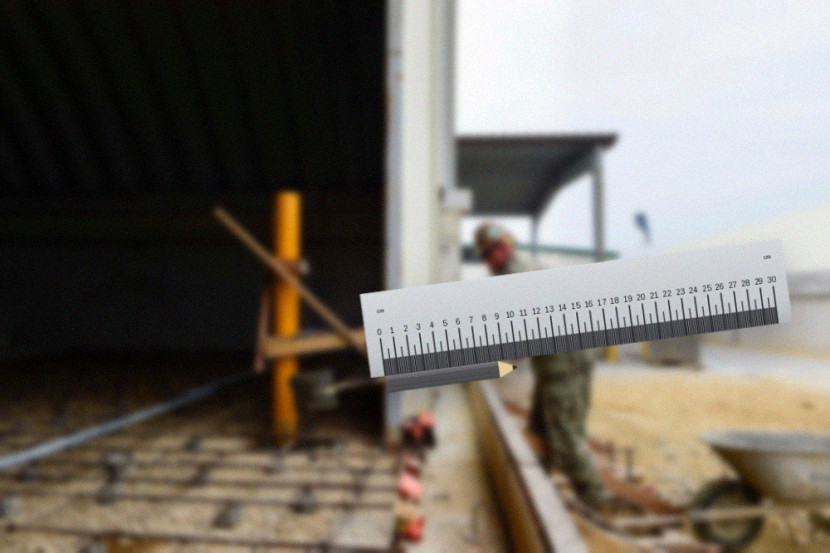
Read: 10cm
